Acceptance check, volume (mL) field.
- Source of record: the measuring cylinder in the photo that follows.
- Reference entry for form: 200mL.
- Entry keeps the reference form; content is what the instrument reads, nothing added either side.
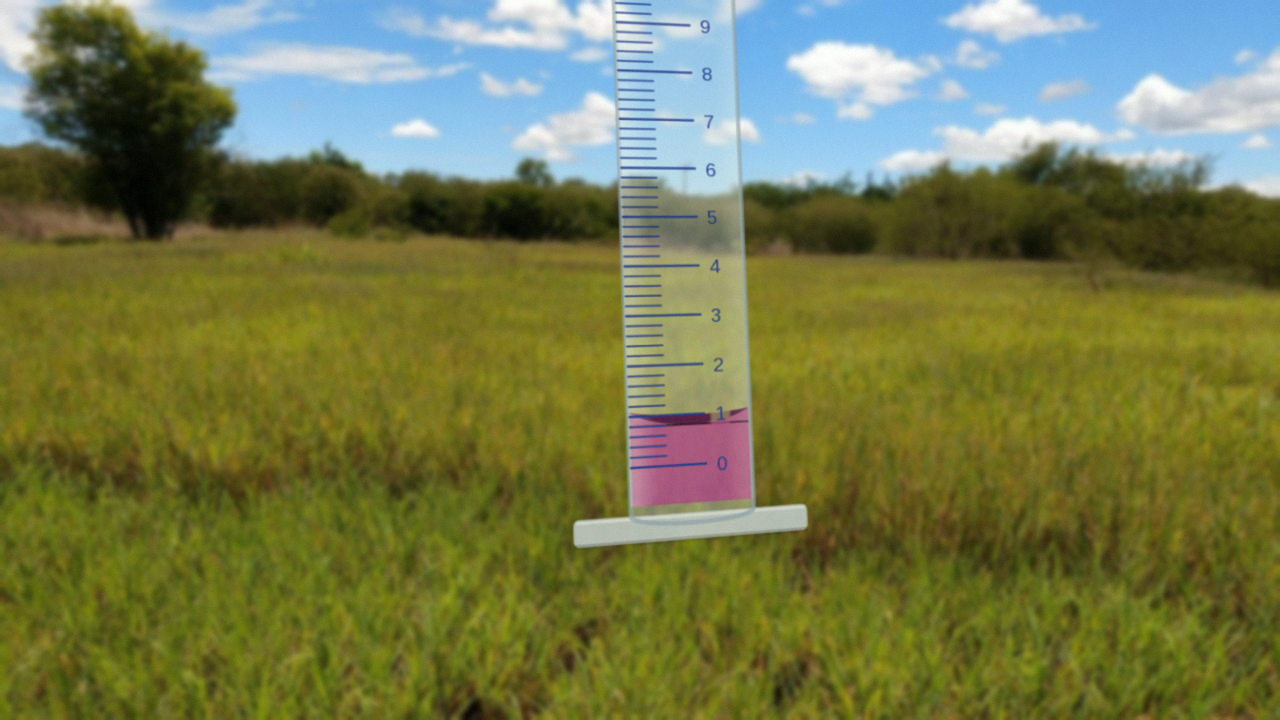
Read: 0.8mL
